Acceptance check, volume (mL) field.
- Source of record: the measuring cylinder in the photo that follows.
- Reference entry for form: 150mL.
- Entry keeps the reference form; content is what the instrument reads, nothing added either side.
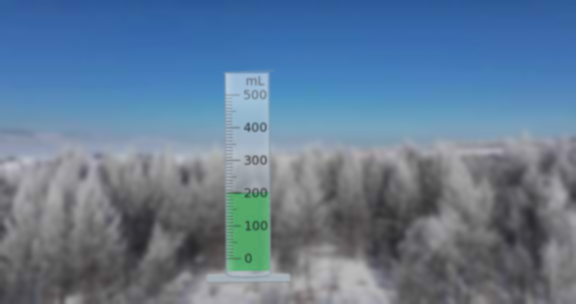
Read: 200mL
